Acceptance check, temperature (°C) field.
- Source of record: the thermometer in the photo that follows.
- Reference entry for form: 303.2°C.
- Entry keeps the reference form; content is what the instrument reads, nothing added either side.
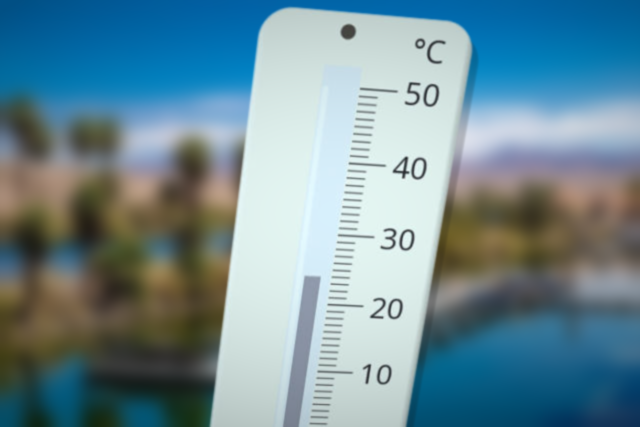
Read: 24°C
